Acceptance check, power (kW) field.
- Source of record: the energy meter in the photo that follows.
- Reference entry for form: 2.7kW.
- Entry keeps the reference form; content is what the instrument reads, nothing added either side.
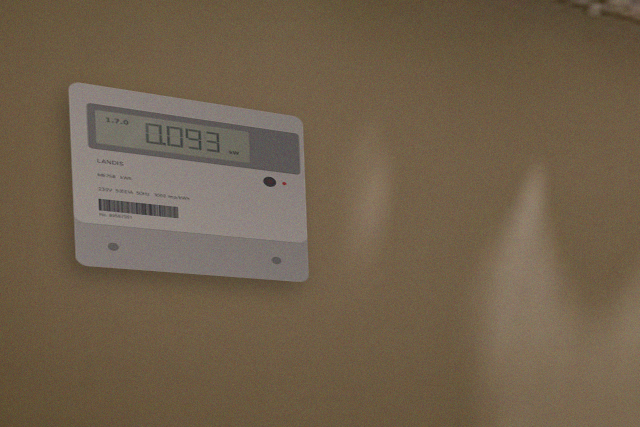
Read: 0.093kW
